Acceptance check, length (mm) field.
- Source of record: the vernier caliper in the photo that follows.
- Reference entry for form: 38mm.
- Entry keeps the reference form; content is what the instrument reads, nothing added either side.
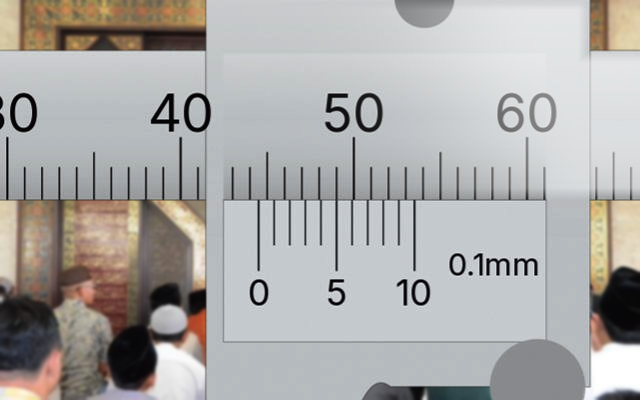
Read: 44.5mm
